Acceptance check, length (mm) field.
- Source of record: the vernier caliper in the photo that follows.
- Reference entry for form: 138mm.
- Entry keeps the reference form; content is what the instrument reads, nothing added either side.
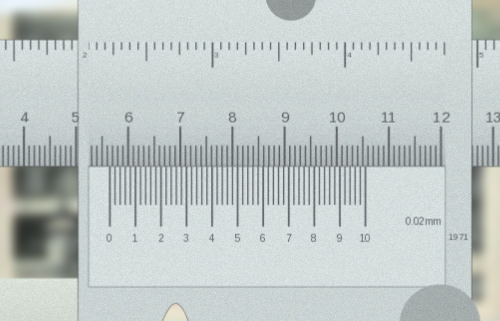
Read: 56.5mm
